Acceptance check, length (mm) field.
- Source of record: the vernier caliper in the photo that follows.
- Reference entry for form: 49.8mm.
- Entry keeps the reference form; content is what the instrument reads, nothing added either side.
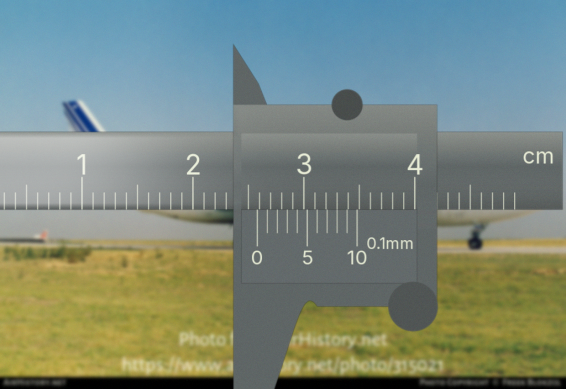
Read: 25.8mm
